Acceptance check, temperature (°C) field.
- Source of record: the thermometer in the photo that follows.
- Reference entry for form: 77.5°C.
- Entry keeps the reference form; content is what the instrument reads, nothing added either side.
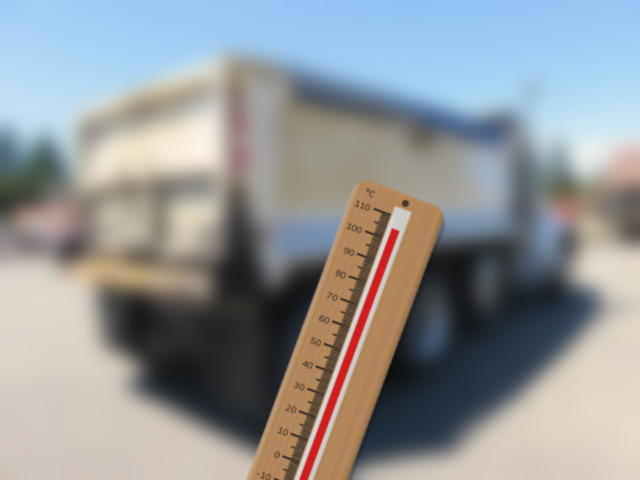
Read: 105°C
